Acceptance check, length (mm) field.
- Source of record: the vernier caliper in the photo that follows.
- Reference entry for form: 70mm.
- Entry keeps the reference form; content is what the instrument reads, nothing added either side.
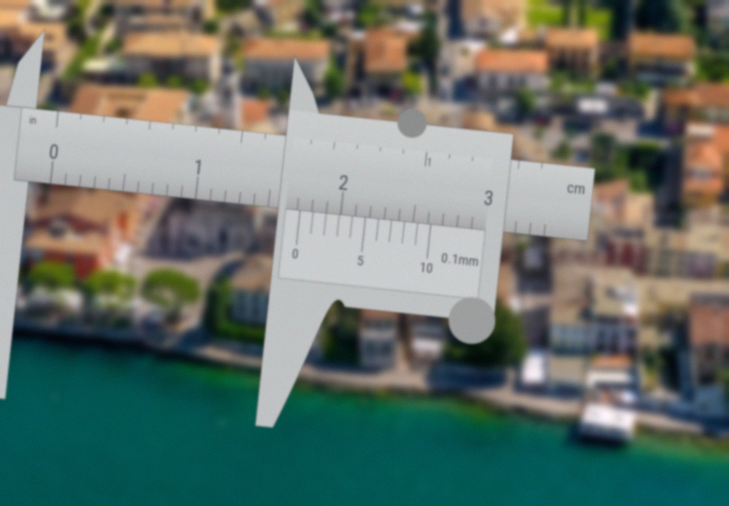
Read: 17.2mm
